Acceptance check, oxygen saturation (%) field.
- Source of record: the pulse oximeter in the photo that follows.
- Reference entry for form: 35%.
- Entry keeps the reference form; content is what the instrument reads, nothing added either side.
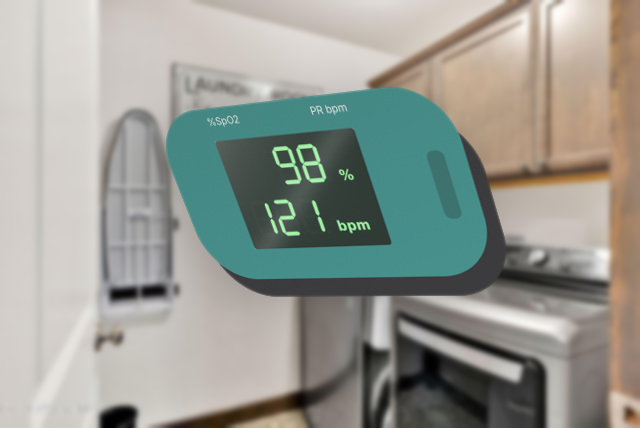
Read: 98%
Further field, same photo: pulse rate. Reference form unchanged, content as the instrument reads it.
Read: 121bpm
